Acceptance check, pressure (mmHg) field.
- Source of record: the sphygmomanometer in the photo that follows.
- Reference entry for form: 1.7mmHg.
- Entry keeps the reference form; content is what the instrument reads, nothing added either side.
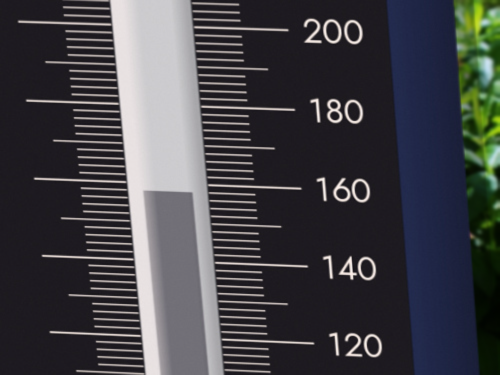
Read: 158mmHg
